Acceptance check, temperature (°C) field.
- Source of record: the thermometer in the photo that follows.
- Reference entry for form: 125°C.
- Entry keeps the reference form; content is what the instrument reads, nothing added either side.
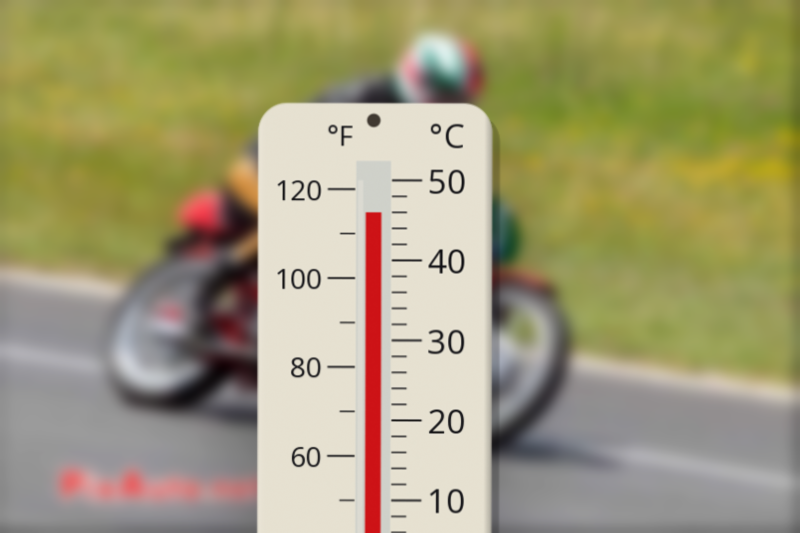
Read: 46°C
